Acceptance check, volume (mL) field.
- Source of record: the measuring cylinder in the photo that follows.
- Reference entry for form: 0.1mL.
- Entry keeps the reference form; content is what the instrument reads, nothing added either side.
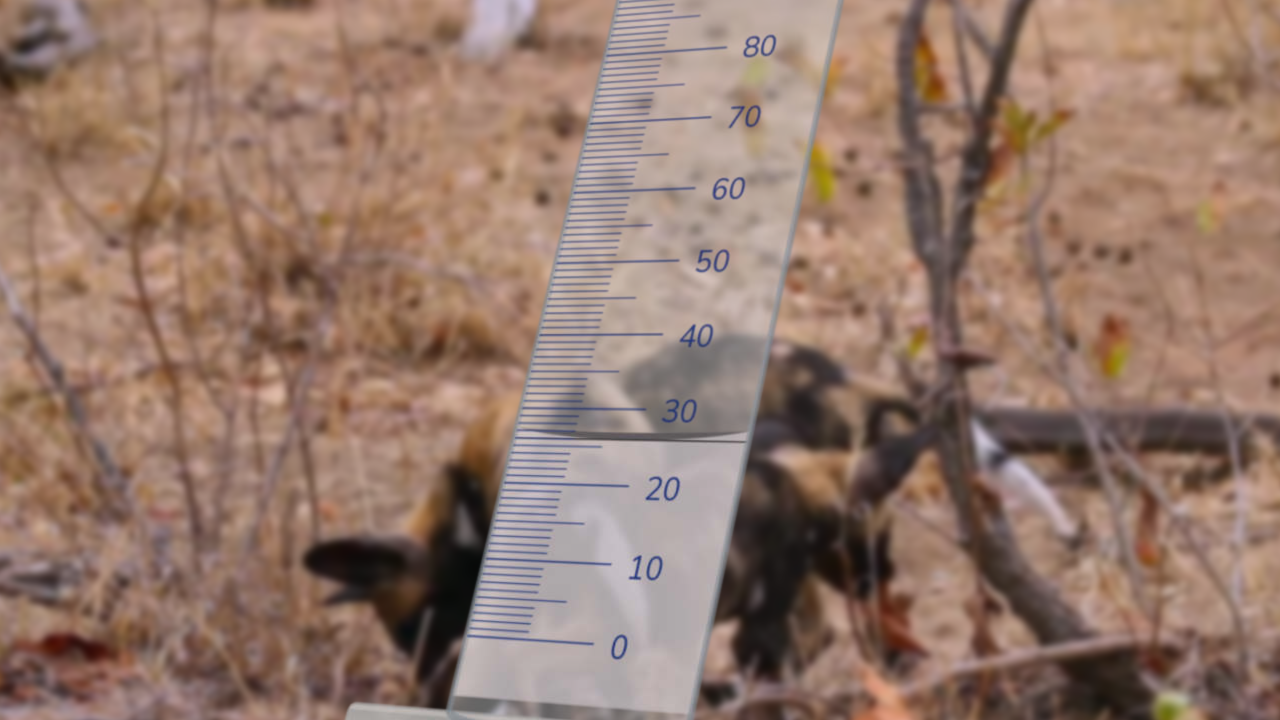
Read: 26mL
